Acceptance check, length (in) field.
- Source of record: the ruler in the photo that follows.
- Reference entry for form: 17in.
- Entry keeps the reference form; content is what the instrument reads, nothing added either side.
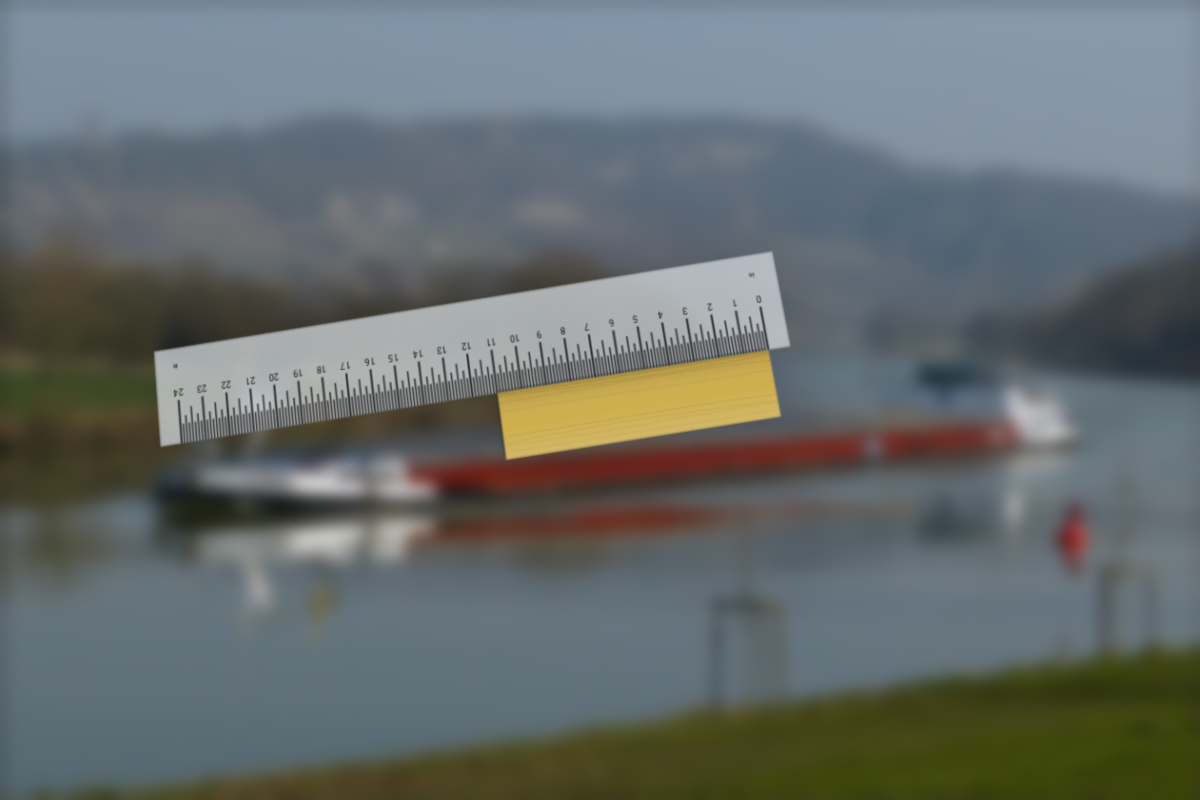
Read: 11in
